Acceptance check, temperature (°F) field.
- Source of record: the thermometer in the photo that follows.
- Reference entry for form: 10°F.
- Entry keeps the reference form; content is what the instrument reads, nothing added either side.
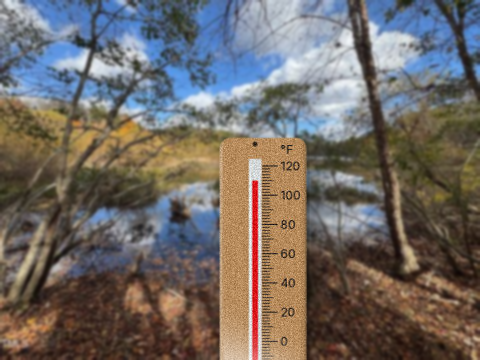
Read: 110°F
